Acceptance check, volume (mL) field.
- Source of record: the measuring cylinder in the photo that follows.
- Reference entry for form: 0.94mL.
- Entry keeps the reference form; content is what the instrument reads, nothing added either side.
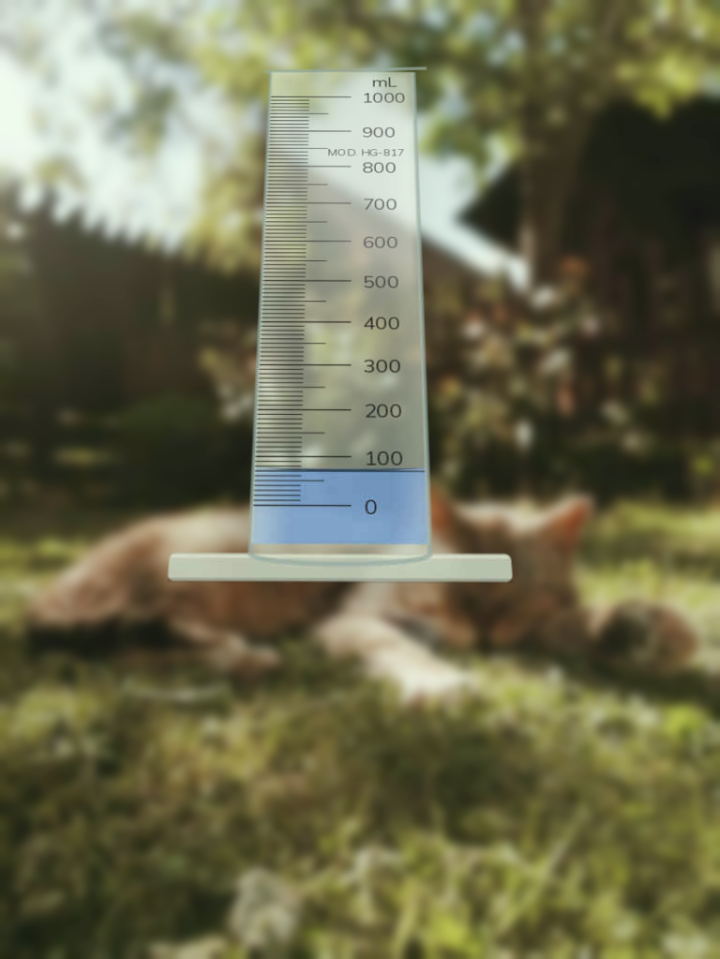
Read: 70mL
